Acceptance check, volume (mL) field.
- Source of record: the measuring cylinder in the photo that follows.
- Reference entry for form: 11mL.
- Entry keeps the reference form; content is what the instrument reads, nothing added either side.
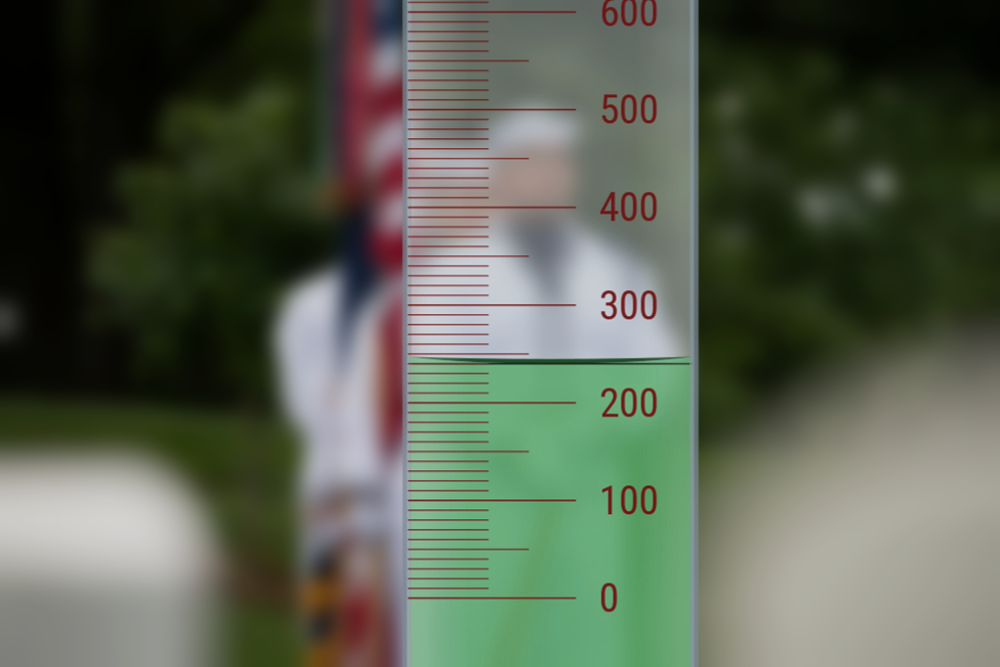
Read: 240mL
